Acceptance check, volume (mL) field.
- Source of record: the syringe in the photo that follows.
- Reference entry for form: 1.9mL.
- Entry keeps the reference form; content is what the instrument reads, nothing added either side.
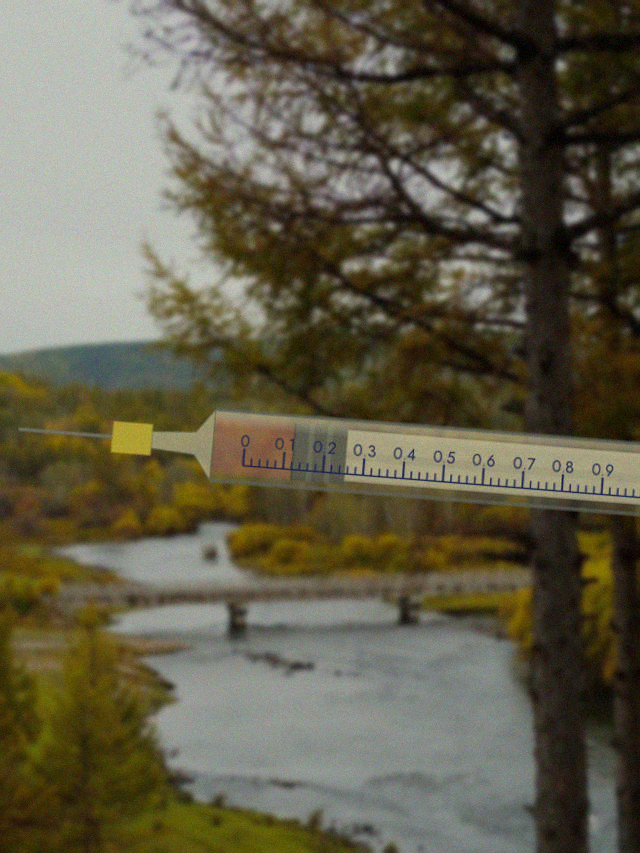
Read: 0.12mL
